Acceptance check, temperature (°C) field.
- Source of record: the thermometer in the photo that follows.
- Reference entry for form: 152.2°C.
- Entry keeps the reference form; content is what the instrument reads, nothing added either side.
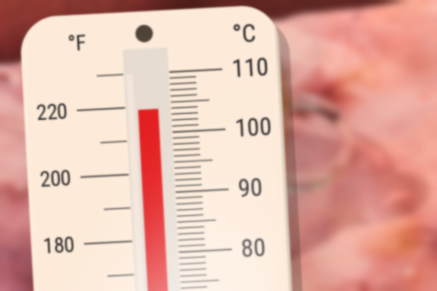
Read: 104°C
